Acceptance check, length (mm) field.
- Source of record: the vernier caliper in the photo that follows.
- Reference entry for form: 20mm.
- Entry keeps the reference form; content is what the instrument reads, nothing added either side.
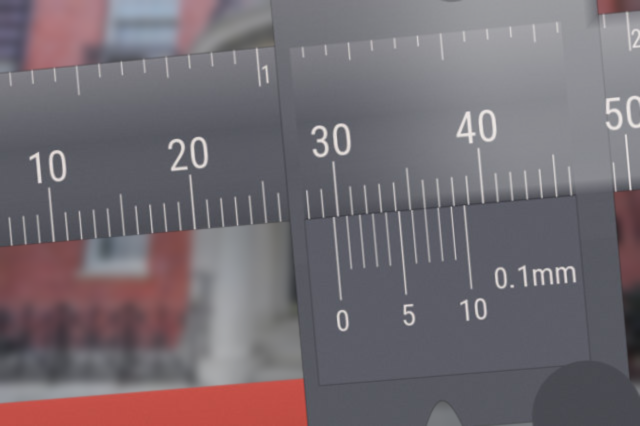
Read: 29.7mm
